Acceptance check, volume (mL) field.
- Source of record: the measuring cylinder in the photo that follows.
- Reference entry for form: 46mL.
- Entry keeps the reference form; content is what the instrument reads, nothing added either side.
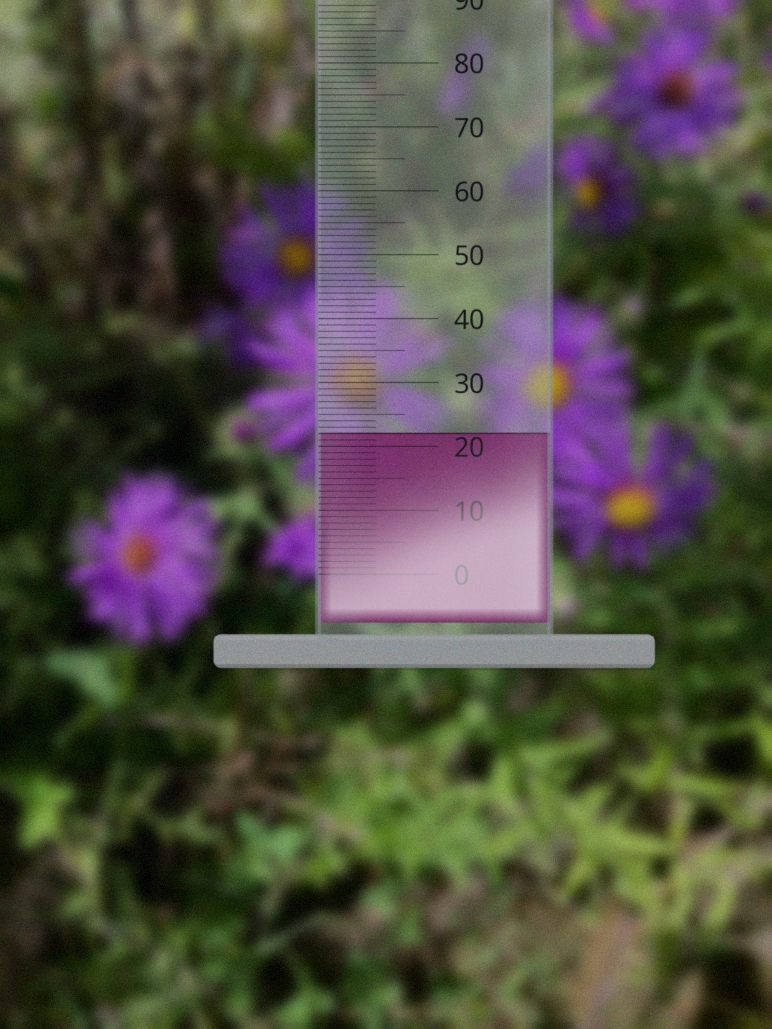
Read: 22mL
